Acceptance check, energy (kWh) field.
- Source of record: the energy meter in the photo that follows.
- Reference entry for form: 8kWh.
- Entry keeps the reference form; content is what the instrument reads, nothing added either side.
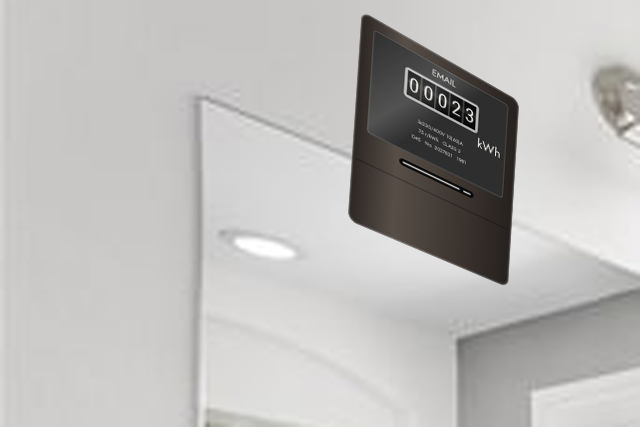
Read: 23kWh
